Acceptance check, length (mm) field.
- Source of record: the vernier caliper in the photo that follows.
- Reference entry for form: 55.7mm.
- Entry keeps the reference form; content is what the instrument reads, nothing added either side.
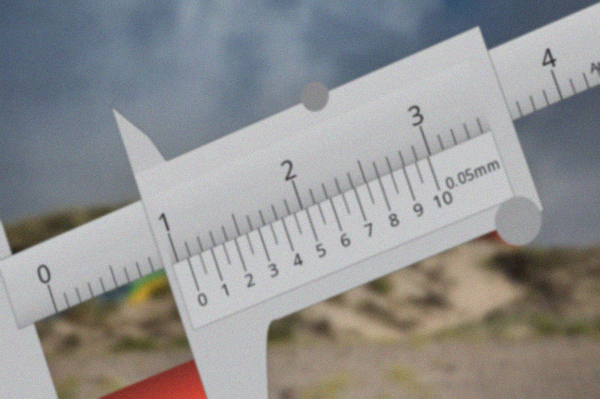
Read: 10.8mm
